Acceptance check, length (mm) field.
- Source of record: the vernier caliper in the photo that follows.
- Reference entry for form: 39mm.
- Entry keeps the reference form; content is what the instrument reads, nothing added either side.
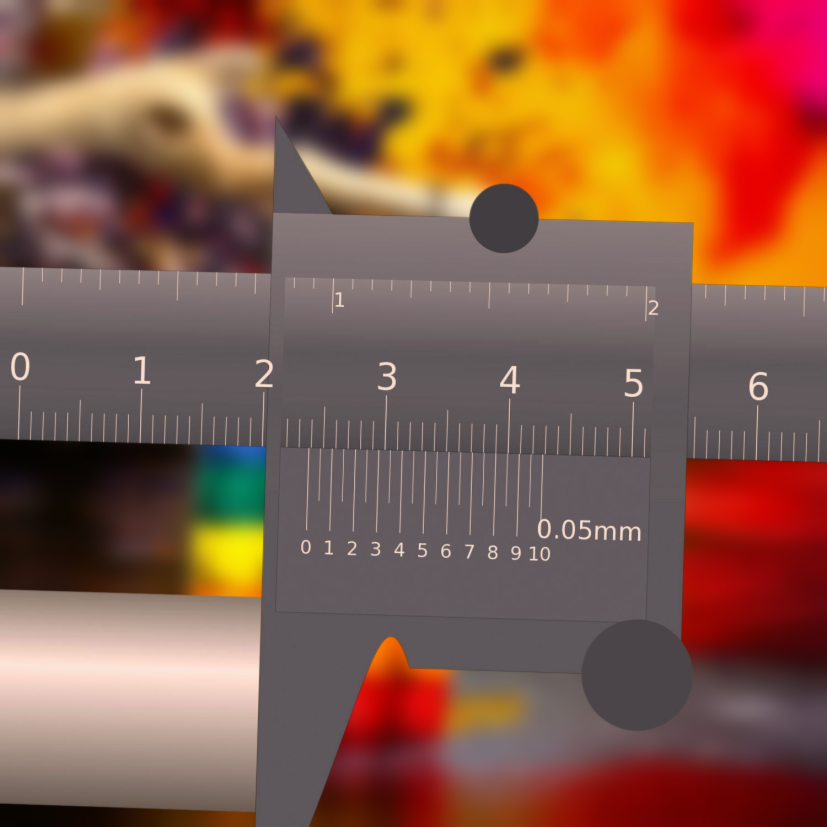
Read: 23.8mm
